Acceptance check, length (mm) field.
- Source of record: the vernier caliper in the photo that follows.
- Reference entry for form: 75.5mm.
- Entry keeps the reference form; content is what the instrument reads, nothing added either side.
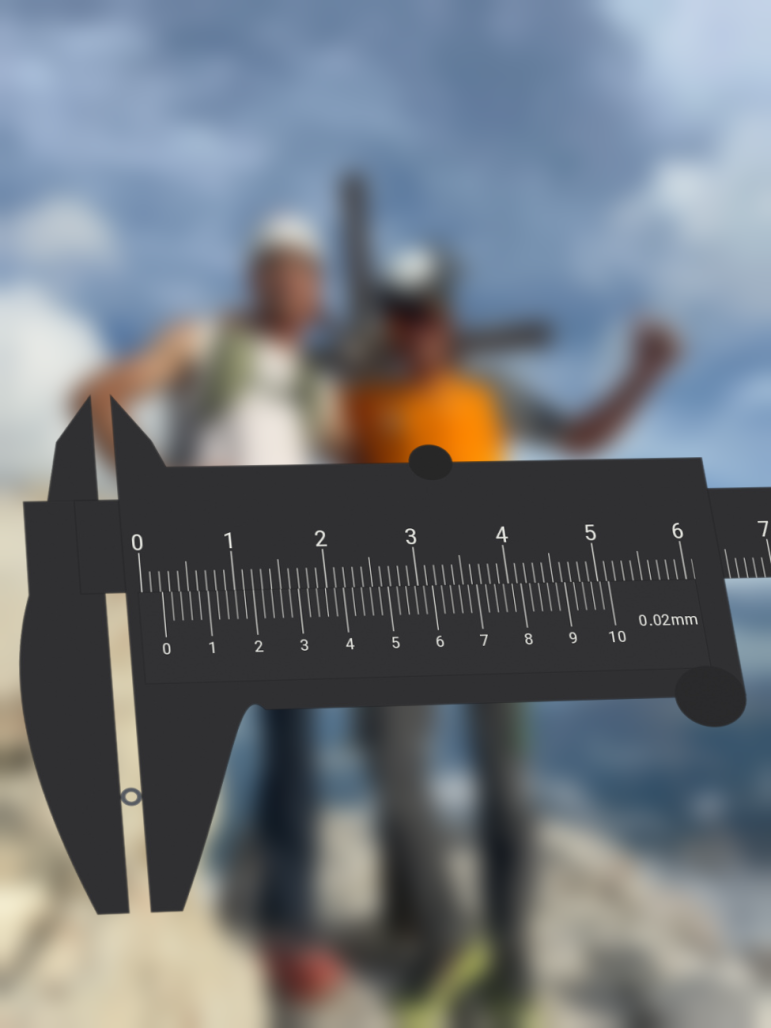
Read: 2.2mm
